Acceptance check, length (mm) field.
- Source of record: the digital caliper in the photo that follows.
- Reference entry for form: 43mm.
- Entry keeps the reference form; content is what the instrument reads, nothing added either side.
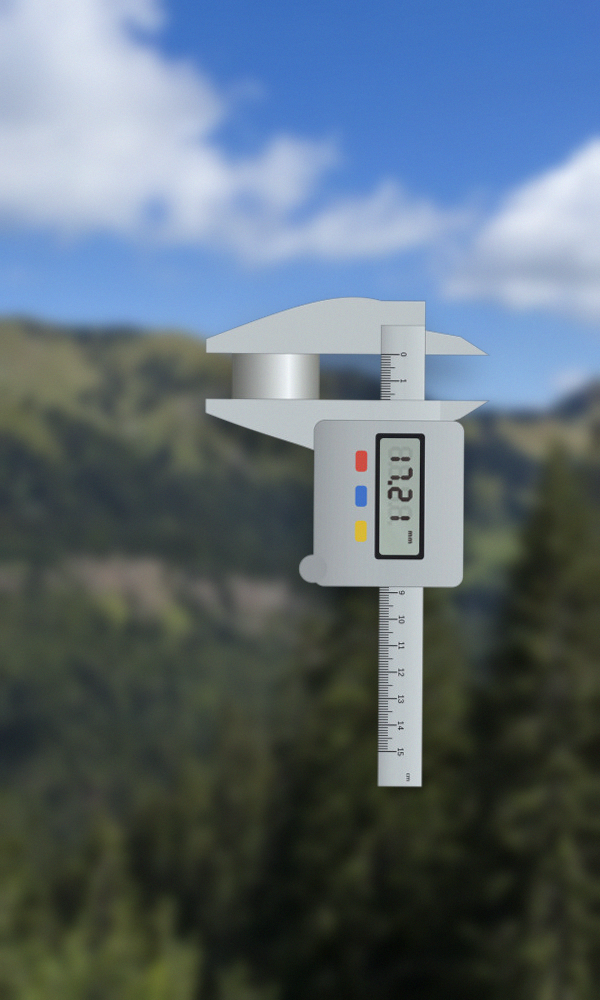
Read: 17.21mm
